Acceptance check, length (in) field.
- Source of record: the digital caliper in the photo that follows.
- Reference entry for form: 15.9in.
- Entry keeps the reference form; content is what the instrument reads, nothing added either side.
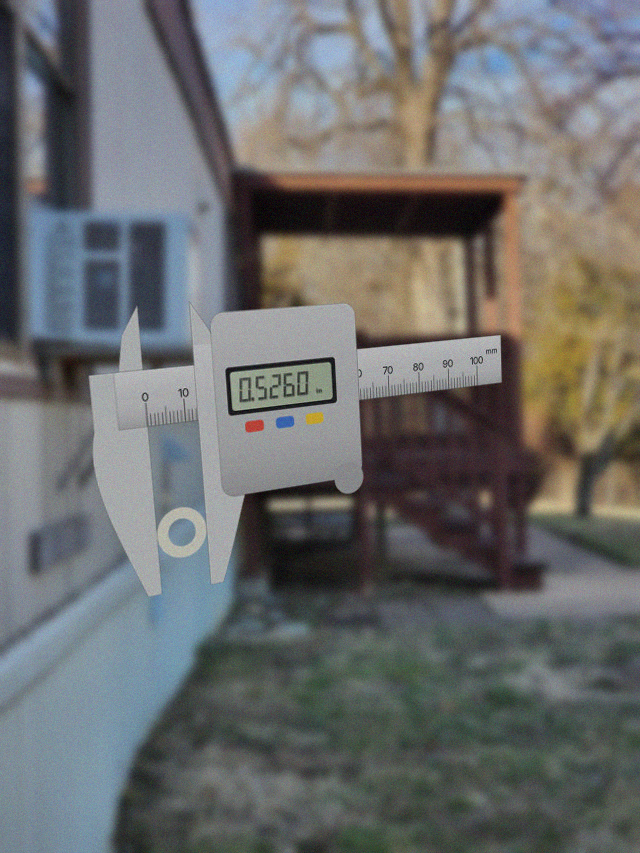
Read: 0.5260in
